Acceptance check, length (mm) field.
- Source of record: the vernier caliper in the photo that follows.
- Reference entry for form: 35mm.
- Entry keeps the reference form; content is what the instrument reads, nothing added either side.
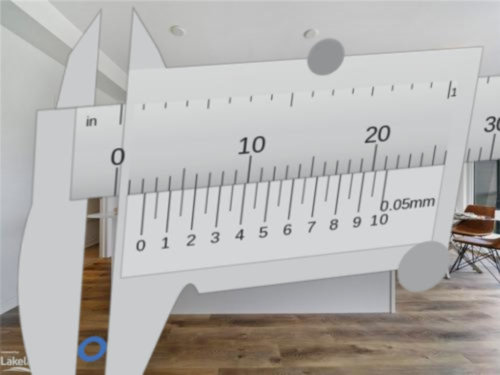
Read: 2.2mm
